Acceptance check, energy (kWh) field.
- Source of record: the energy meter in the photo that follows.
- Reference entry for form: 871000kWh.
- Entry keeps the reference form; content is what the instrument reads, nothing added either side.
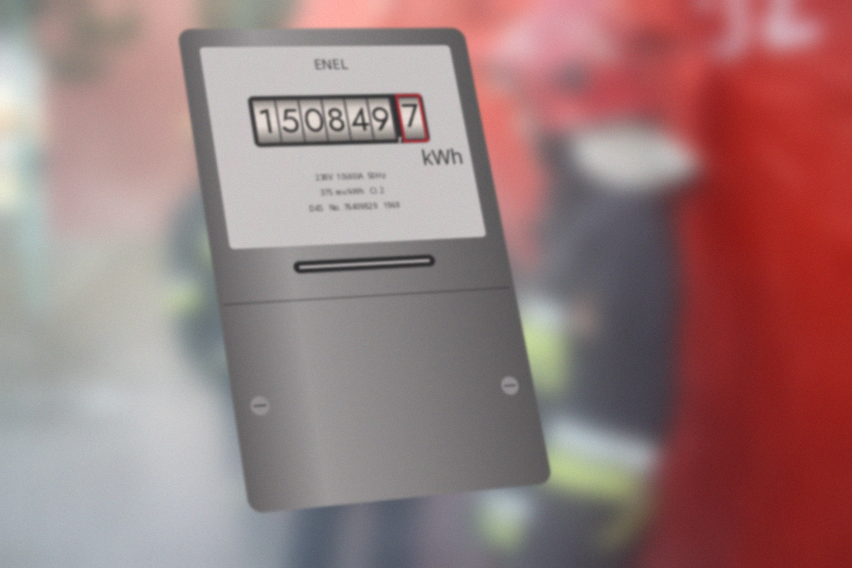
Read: 150849.7kWh
